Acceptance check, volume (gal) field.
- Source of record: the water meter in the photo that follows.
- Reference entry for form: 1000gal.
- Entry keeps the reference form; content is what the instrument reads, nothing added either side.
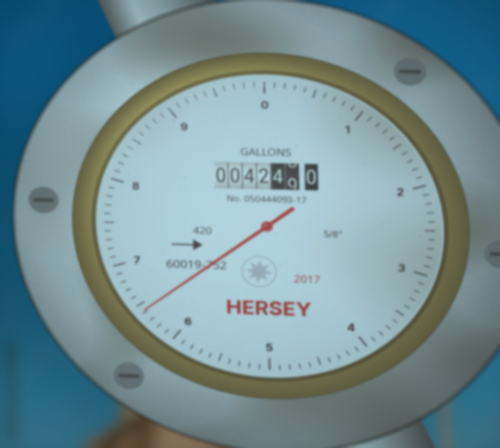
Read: 42486.4gal
